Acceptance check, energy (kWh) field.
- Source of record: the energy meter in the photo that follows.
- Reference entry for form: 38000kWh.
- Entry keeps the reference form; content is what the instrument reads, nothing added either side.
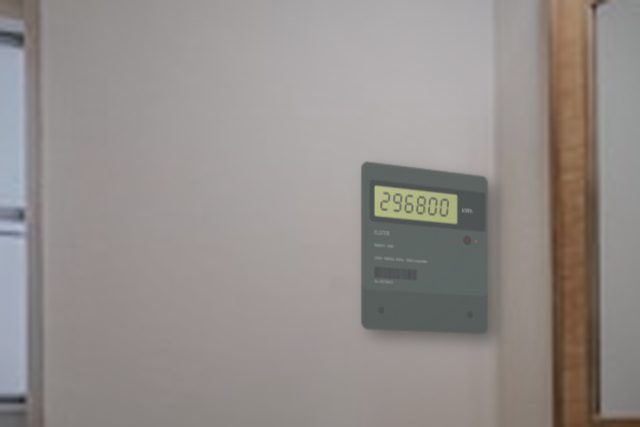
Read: 296800kWh
